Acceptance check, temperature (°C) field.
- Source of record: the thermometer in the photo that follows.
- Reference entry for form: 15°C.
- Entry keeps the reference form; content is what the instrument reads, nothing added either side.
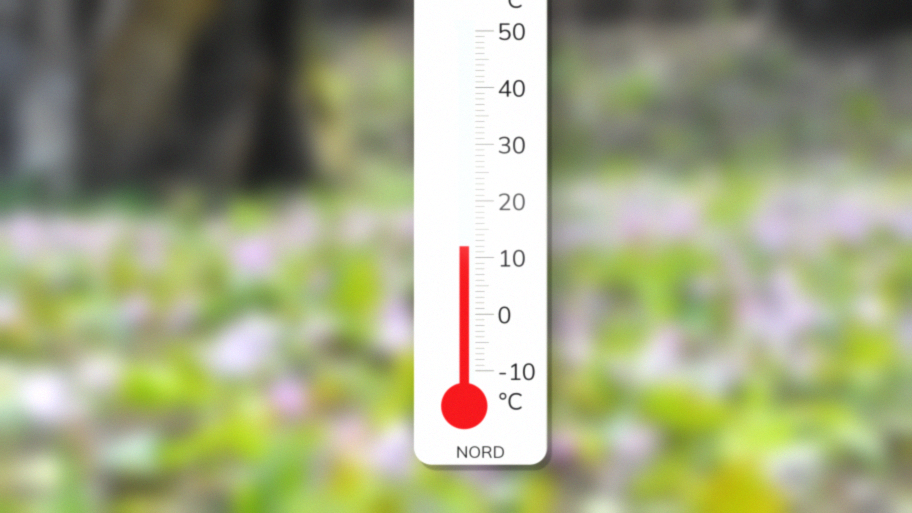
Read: 12°C
